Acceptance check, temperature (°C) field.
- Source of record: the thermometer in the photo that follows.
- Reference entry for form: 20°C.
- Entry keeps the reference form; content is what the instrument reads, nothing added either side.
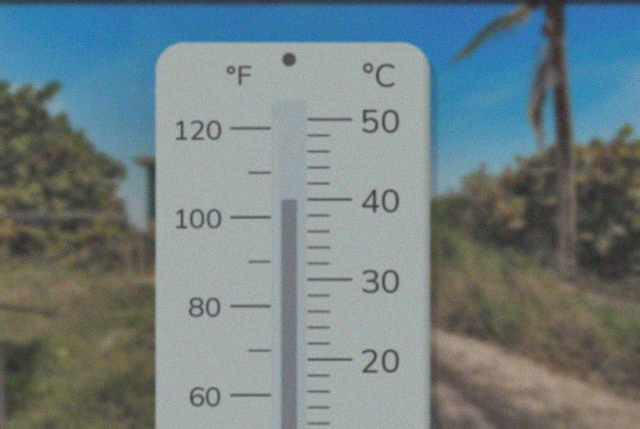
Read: 40°C
